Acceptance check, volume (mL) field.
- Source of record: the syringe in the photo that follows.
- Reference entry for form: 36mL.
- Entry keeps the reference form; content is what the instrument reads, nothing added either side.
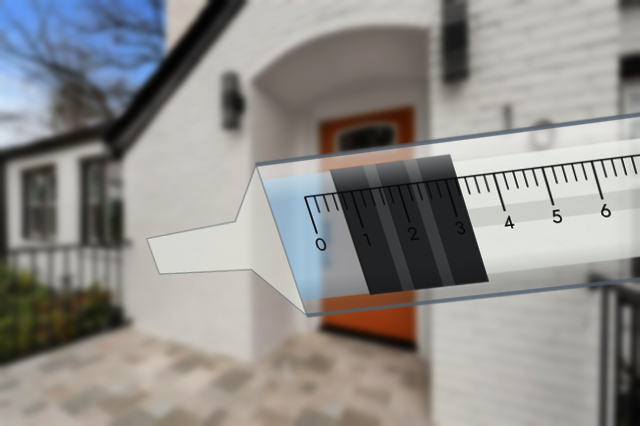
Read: 0.7mL
